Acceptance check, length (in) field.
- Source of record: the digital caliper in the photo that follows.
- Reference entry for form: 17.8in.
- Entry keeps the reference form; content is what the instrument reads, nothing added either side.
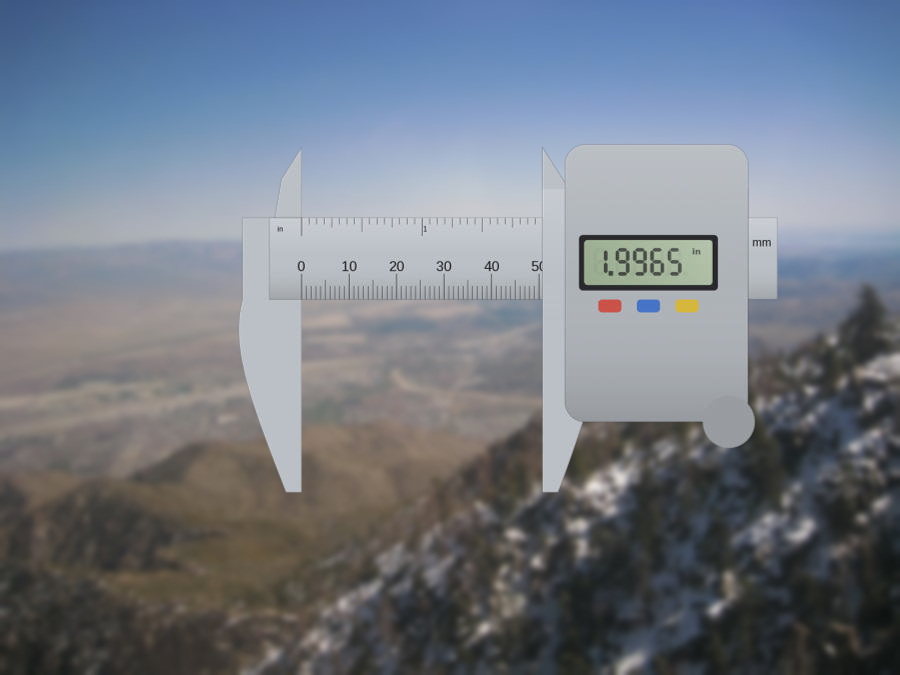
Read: 1.9965in
